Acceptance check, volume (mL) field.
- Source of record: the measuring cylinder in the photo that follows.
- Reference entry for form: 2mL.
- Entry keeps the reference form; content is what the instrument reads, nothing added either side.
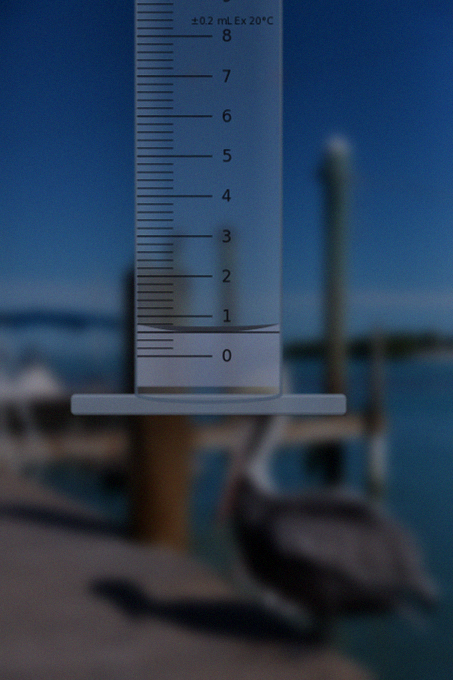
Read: 0.6mL
